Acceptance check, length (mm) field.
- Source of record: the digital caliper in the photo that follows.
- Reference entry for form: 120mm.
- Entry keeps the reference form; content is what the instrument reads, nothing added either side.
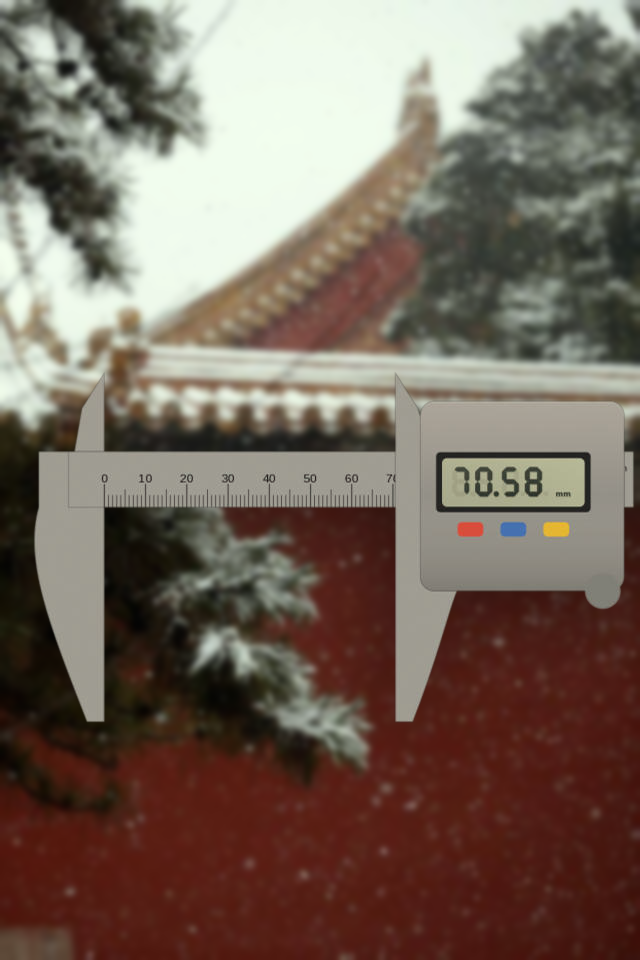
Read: 70.58mm
